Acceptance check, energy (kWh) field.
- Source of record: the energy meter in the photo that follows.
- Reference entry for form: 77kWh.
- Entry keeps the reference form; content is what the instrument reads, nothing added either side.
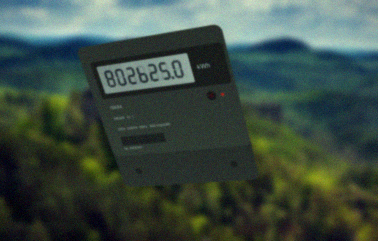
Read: 802625.0kWh
